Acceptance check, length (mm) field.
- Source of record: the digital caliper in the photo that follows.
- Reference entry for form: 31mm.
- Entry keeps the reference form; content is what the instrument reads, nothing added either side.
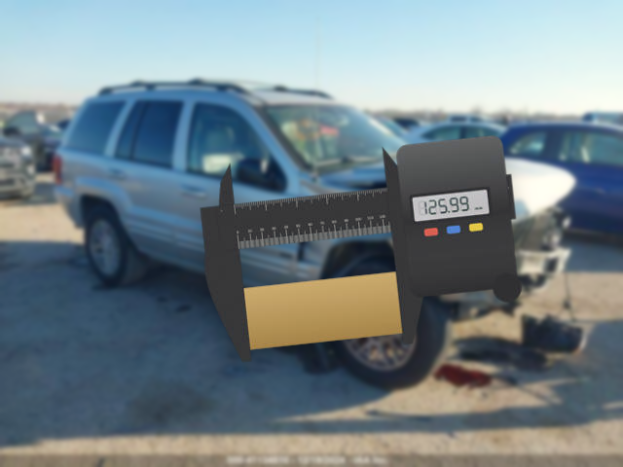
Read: 125.99mm
